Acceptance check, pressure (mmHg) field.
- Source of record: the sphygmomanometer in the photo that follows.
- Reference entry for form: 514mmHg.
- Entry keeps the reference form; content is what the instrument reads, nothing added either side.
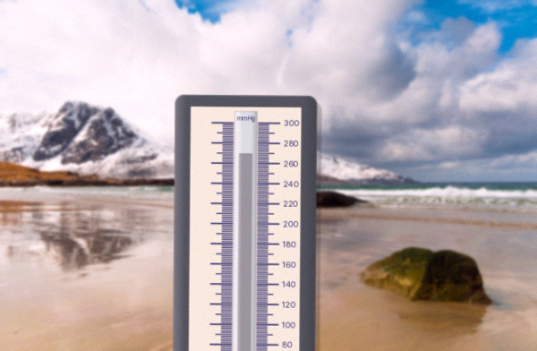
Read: 270mmHg
